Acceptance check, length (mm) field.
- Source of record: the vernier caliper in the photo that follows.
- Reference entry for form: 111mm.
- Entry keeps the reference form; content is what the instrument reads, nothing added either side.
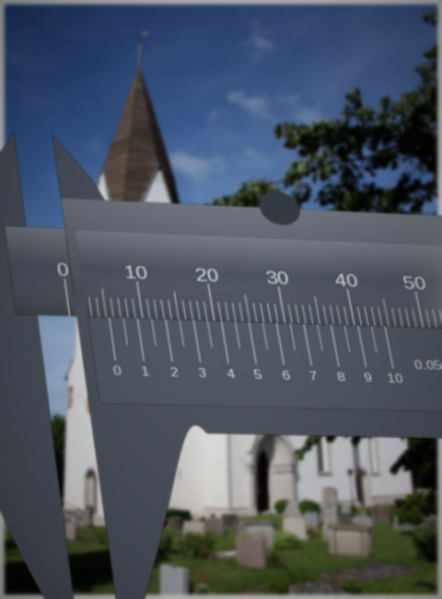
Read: 5.4mm
